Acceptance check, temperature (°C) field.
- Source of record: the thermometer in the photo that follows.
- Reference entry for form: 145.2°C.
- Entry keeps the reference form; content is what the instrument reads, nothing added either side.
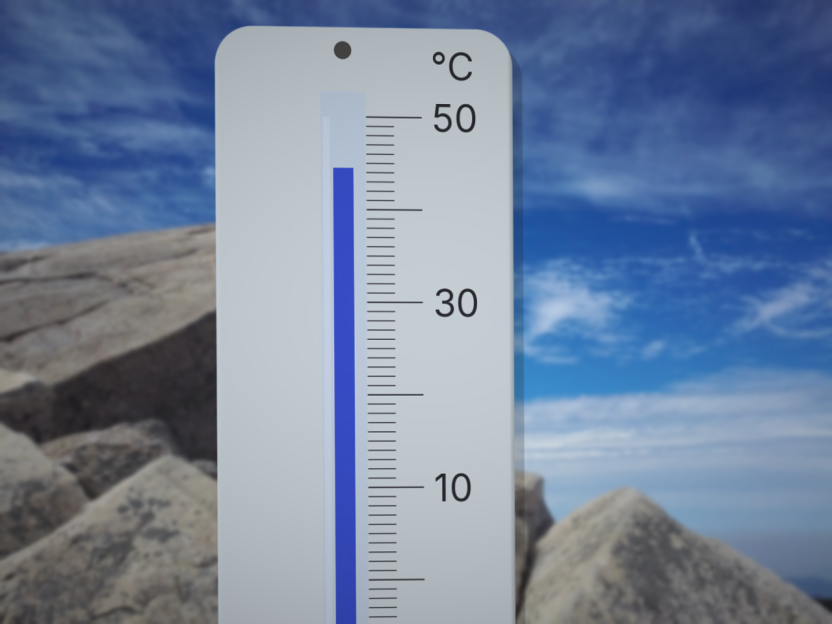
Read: 44.5°C
